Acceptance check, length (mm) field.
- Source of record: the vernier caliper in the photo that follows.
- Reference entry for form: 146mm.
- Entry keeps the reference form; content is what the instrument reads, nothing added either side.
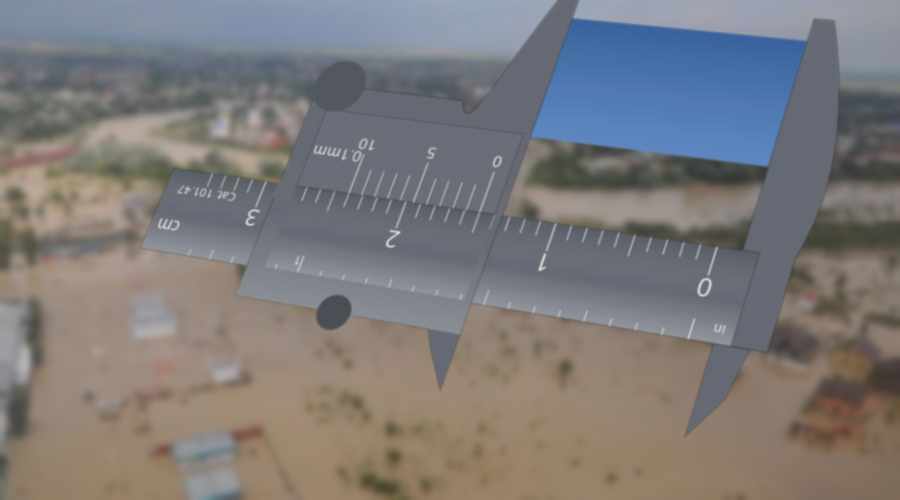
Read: 15.0mm
